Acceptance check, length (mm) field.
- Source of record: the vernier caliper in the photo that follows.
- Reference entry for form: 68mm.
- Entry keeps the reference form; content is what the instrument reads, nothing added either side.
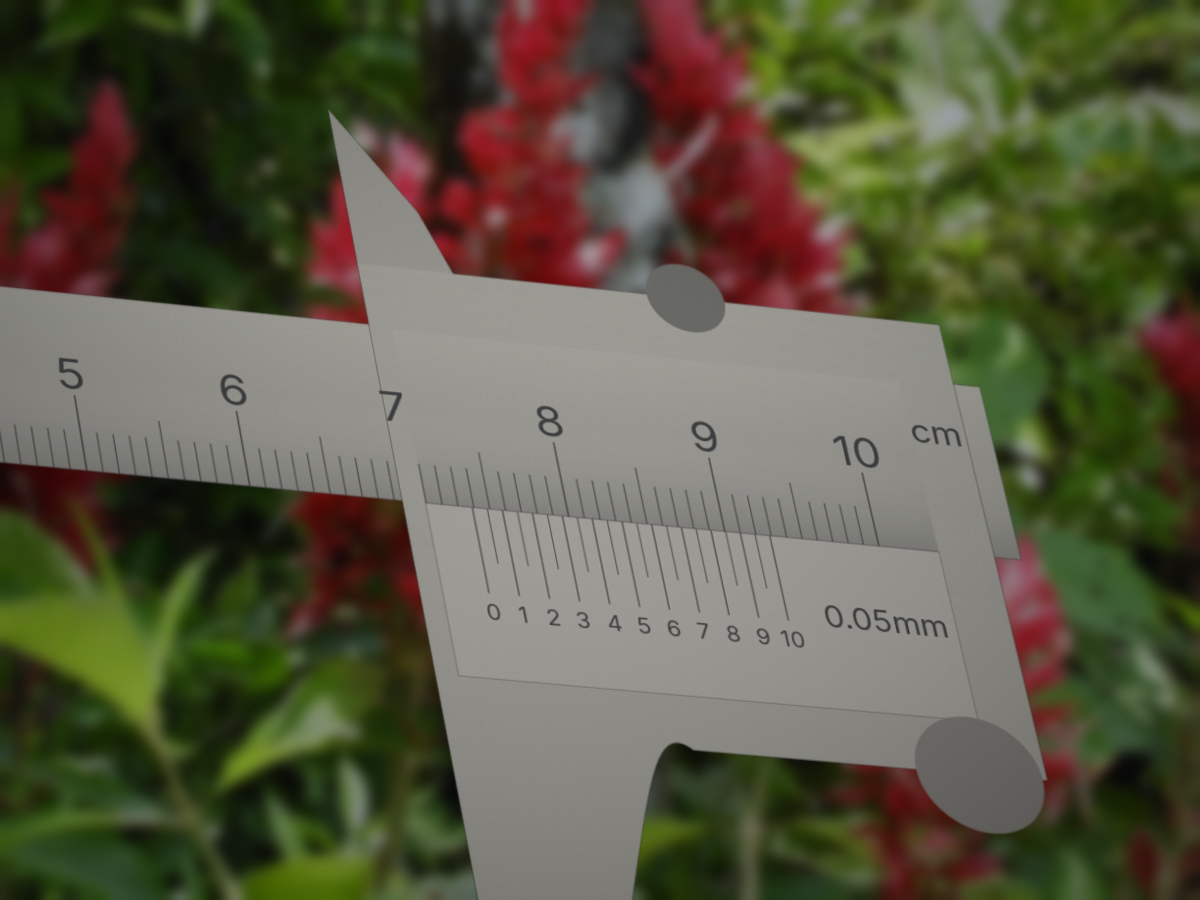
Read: 73.9mm
